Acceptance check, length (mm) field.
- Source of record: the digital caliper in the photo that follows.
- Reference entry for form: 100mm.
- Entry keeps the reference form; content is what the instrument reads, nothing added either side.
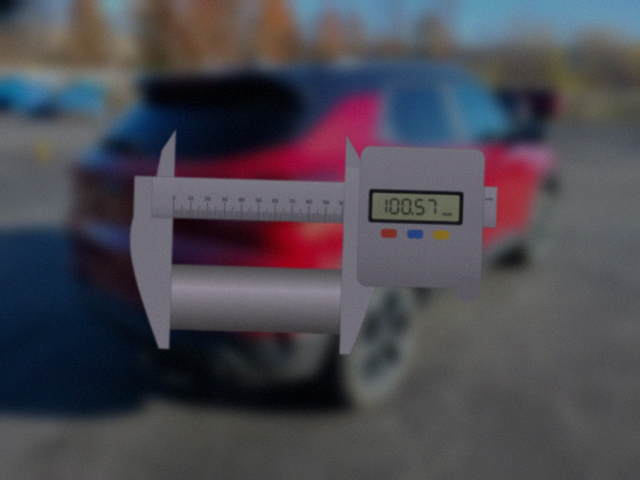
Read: 100.57mm
